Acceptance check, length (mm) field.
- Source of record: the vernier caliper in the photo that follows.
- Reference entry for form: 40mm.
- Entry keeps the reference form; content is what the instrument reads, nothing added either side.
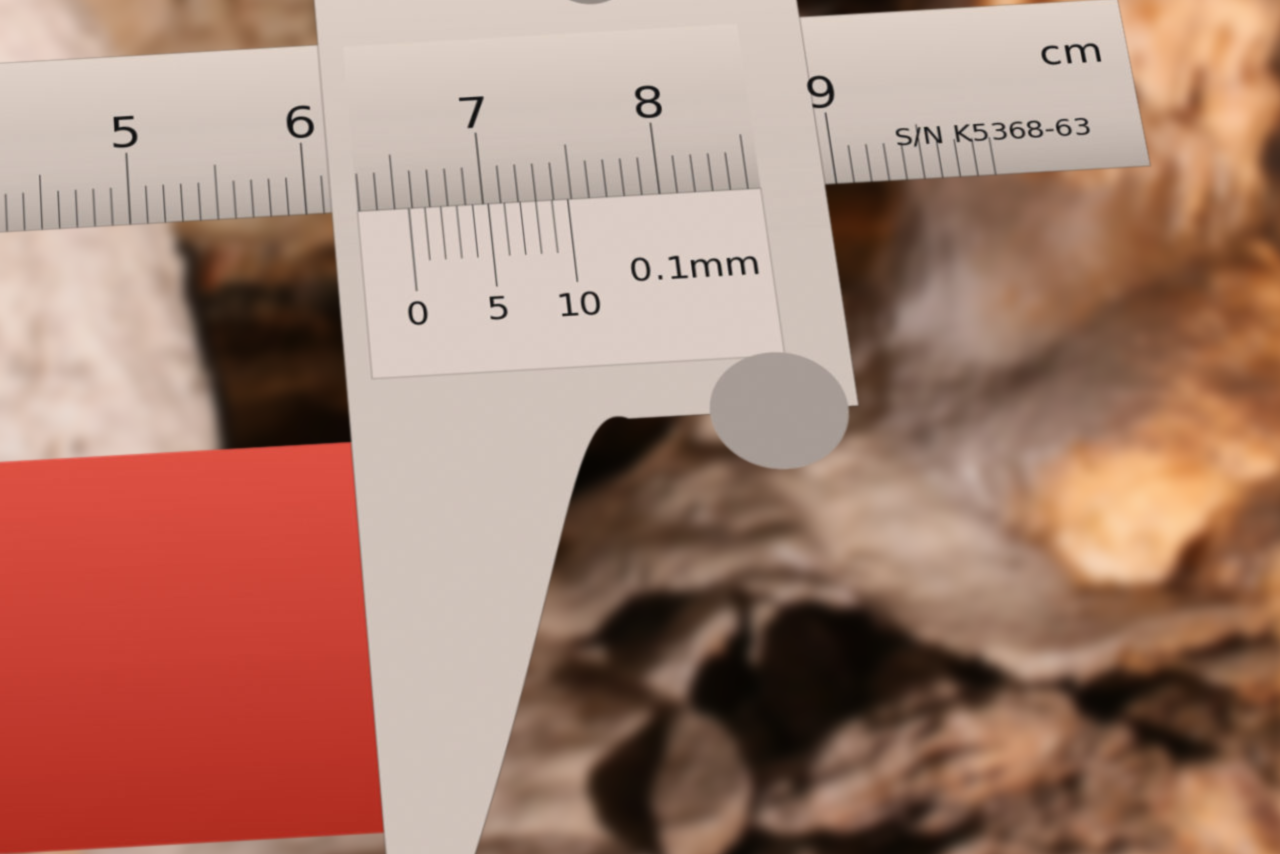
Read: 65.8mm
